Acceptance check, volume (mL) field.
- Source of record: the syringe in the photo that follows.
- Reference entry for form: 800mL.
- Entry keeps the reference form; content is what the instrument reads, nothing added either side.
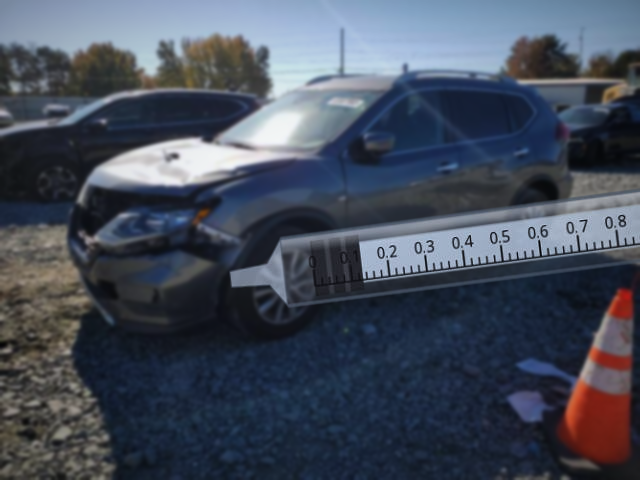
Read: 0mL
